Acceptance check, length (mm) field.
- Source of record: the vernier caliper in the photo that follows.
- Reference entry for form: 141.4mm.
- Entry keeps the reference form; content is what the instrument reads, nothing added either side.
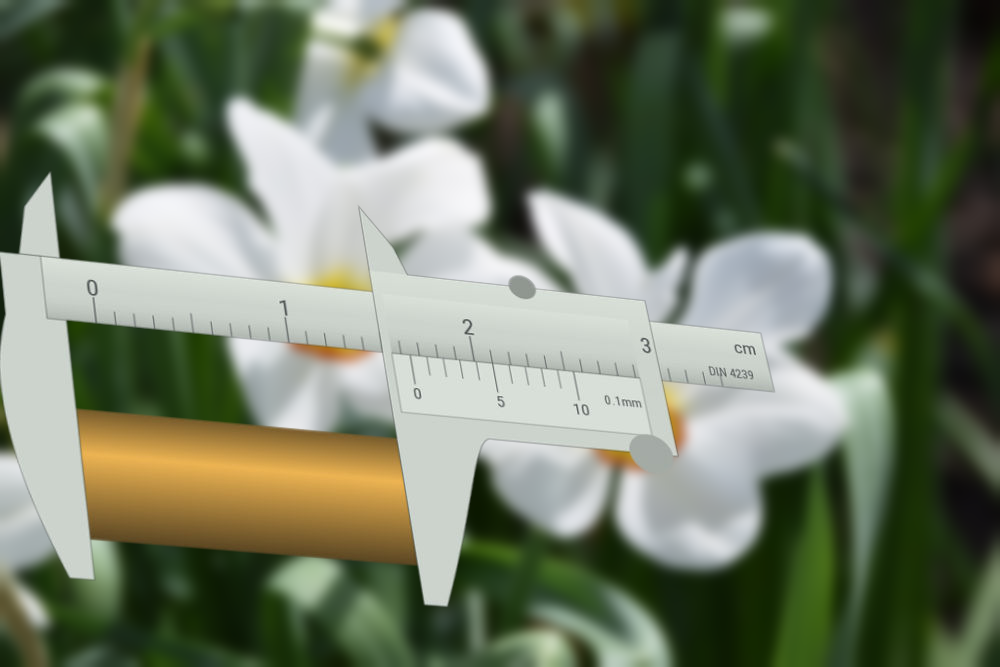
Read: 16.5mm
